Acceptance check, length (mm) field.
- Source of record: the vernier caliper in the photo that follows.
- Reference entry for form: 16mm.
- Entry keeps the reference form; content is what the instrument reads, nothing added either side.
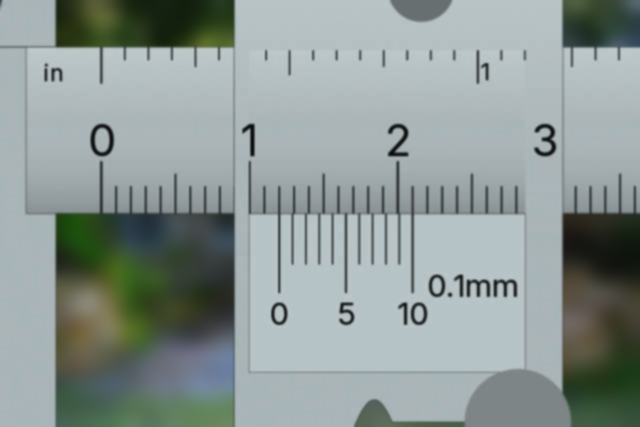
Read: 12.0mm
